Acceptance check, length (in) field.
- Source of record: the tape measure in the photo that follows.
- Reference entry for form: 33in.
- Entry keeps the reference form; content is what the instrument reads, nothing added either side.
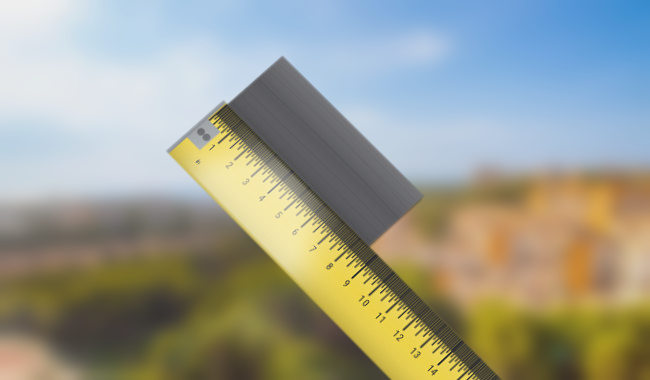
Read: 8.5in
